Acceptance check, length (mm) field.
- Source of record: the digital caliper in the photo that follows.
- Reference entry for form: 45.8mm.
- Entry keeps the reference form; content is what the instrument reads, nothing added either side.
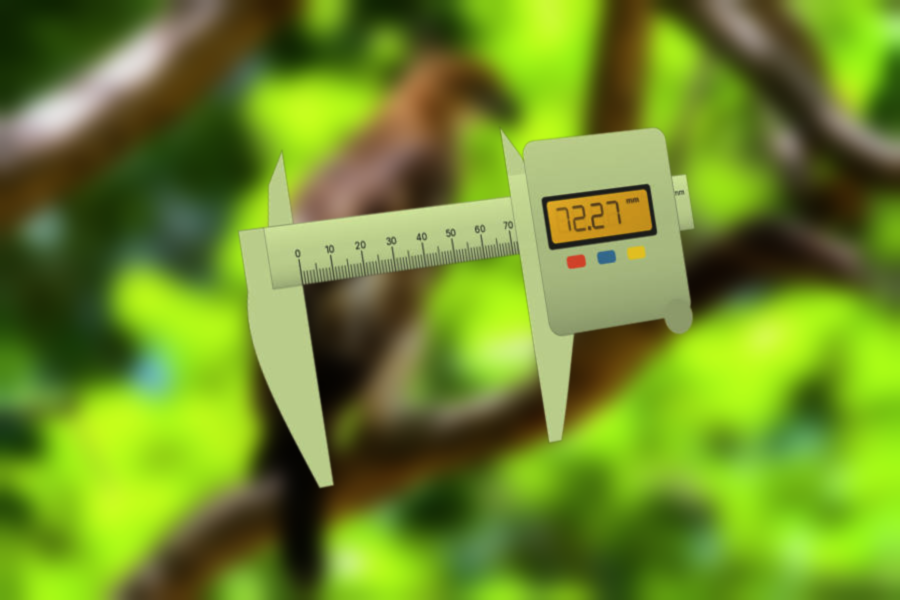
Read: 72.27mm
